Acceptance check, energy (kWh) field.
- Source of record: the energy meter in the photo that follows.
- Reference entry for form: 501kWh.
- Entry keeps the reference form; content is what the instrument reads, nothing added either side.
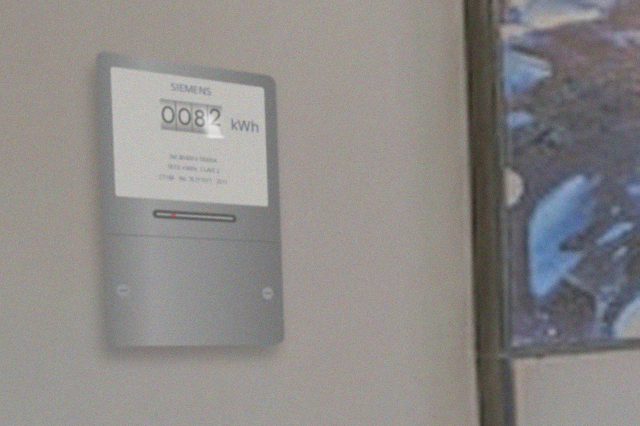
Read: 82kWh
